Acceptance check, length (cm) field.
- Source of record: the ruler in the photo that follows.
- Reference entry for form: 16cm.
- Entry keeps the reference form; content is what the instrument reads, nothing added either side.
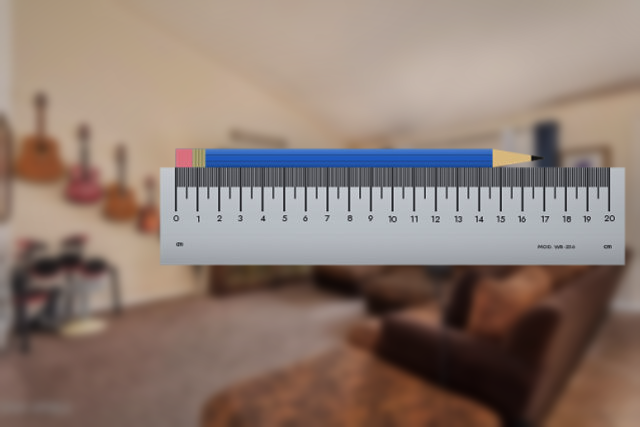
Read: 17cm
